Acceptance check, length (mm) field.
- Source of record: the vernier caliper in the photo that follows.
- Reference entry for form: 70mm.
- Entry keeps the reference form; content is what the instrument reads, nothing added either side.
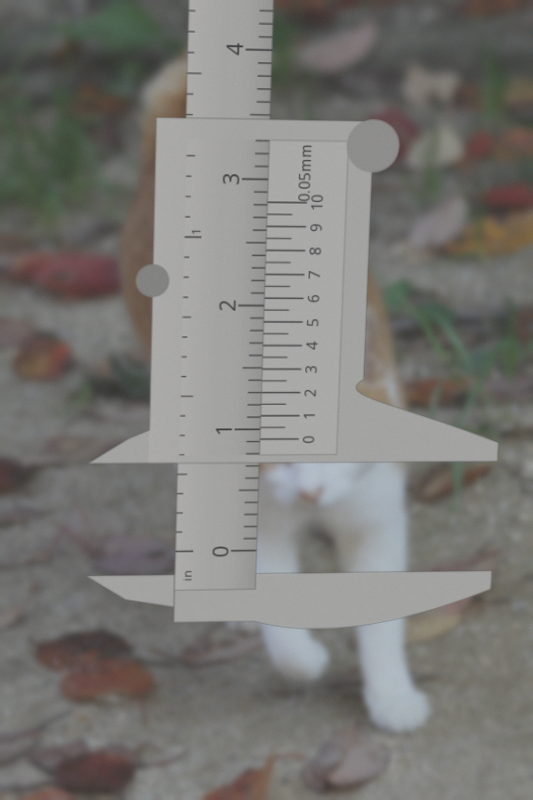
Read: 9.2mm
